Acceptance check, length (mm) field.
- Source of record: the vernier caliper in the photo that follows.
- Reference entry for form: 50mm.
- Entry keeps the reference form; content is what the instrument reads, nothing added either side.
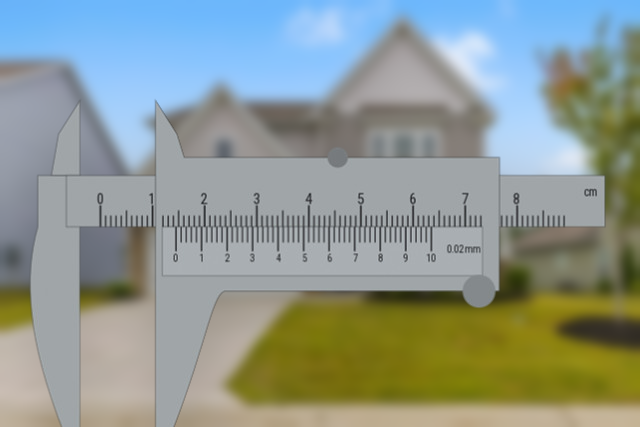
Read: 14.5mm
